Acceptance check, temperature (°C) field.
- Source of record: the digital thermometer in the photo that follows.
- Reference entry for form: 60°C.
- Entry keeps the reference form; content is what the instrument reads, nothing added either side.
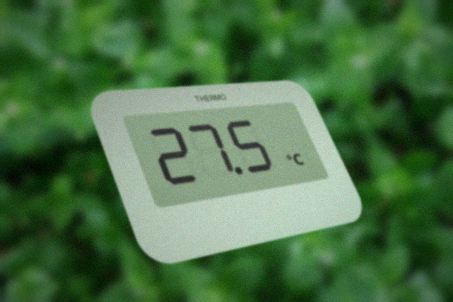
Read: 27.5°C
